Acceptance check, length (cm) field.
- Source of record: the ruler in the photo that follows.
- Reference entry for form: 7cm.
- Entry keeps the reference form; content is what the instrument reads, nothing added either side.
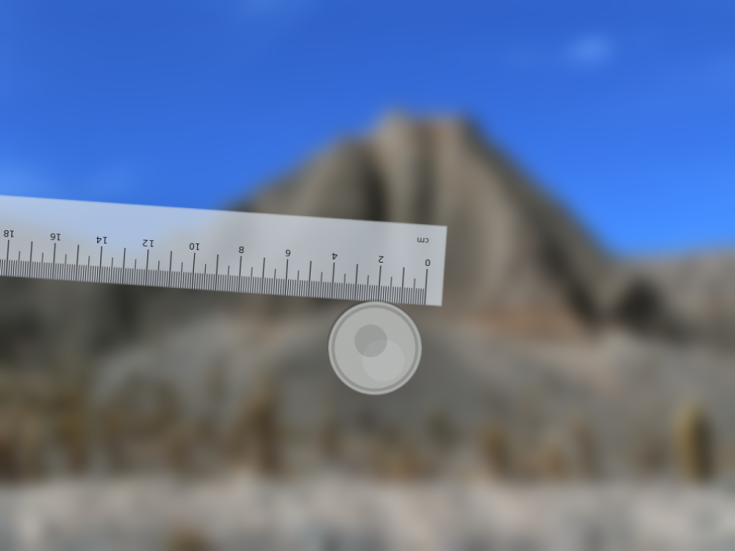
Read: 4cm
